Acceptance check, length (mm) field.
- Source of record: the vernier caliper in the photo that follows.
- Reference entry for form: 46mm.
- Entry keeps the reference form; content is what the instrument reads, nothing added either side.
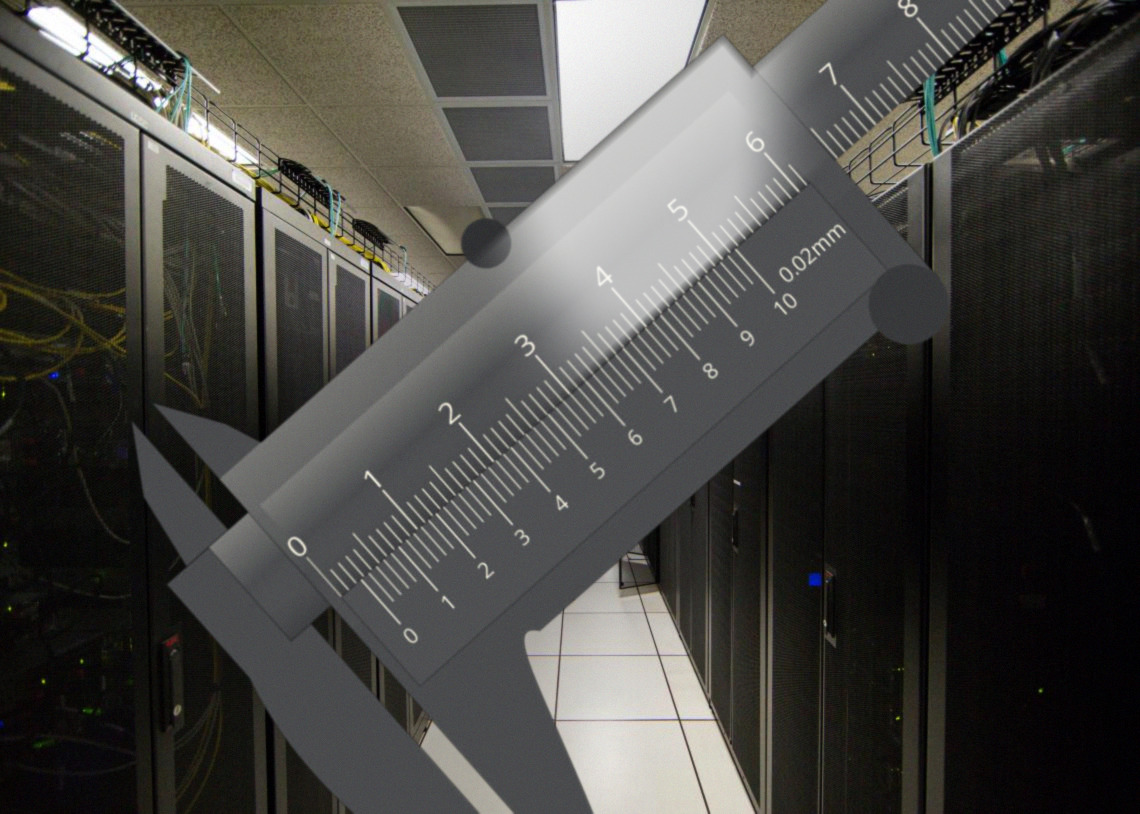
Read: 2.6mm
